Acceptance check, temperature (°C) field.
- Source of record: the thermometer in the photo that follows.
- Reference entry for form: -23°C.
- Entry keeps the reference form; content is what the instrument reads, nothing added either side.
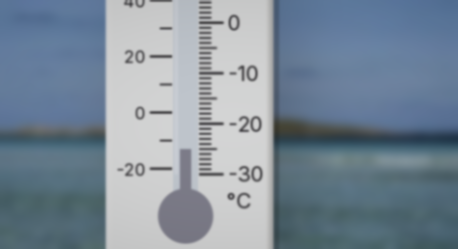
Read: -25°C
